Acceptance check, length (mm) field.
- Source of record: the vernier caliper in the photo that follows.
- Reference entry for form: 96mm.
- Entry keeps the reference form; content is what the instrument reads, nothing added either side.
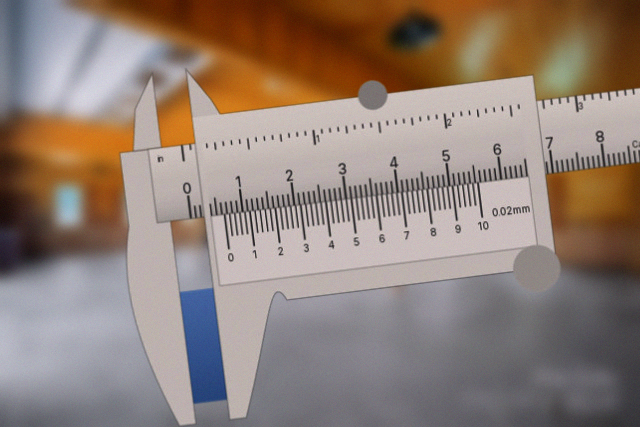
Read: 6.5mm
